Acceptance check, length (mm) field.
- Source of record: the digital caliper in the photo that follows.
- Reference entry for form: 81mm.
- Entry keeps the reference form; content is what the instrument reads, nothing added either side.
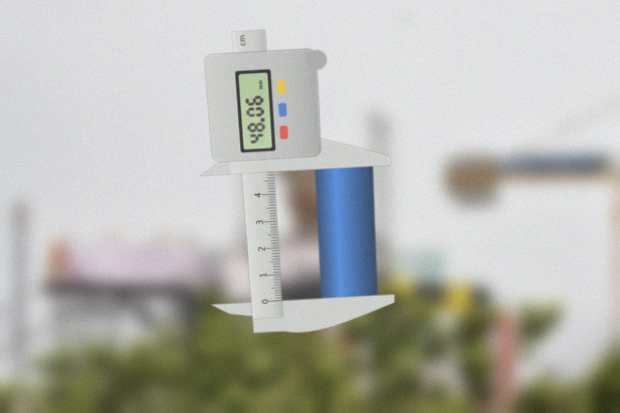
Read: 48.06mm
